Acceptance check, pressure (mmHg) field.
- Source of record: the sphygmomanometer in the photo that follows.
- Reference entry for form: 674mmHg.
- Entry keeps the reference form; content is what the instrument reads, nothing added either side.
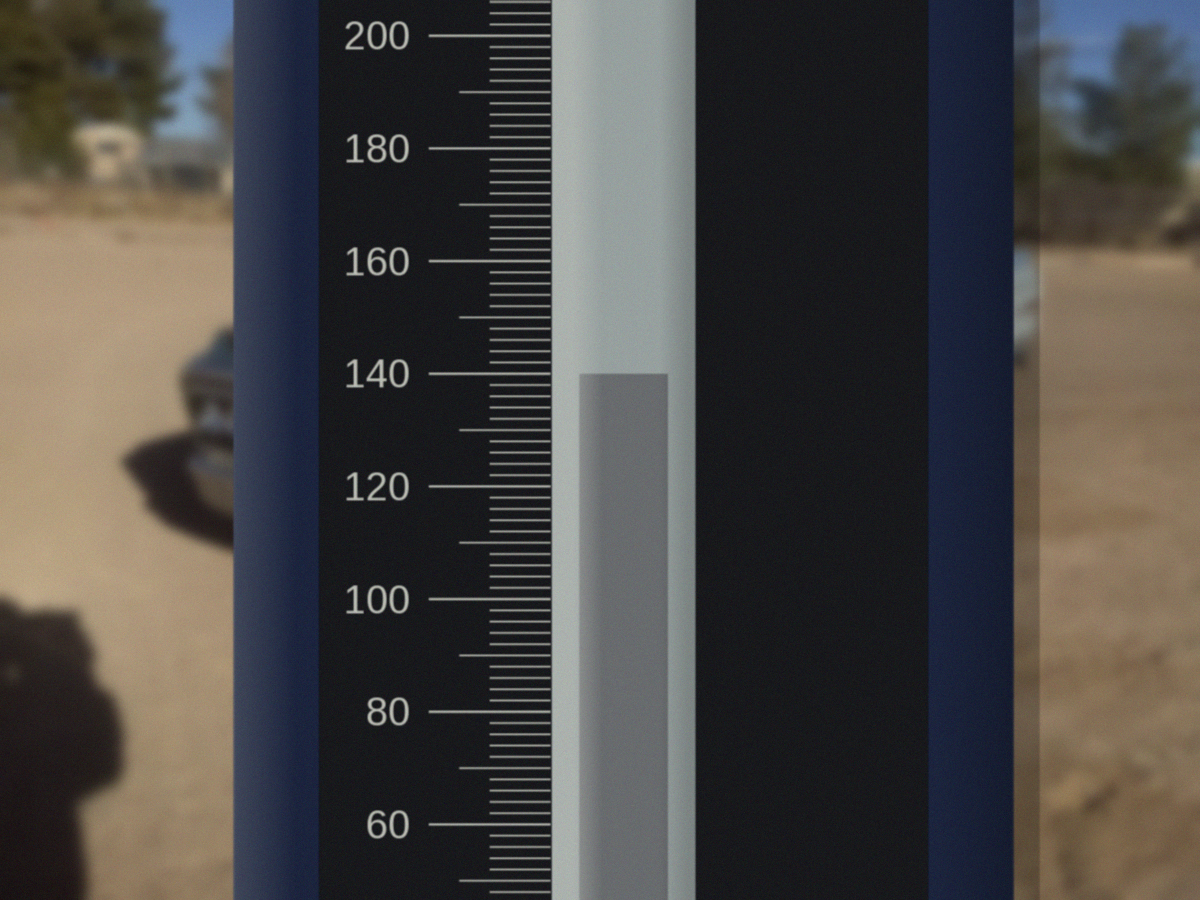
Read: 140mmHg
